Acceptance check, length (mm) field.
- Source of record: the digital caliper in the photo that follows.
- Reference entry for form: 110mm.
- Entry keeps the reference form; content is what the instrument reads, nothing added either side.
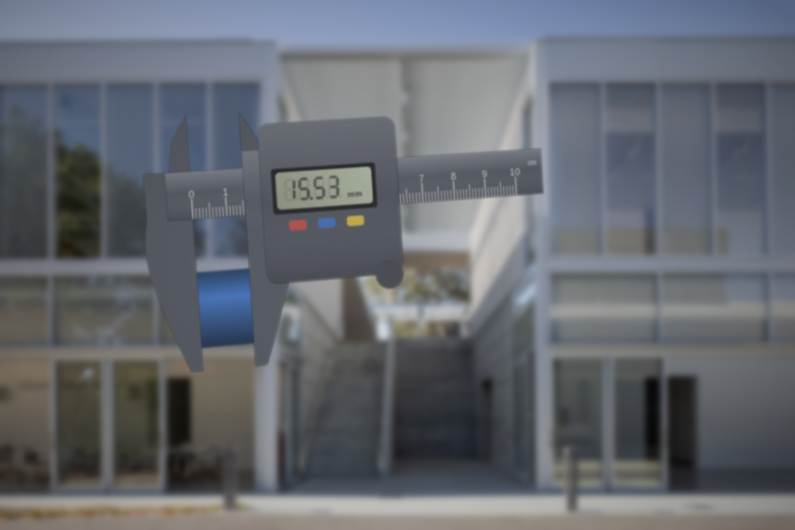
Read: 15.53mm
